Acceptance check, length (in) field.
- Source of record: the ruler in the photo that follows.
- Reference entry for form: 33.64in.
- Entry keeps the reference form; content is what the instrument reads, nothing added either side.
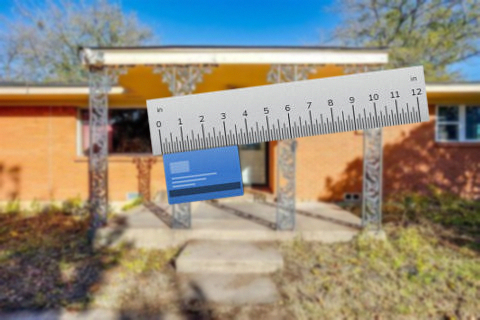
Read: 3.5in
